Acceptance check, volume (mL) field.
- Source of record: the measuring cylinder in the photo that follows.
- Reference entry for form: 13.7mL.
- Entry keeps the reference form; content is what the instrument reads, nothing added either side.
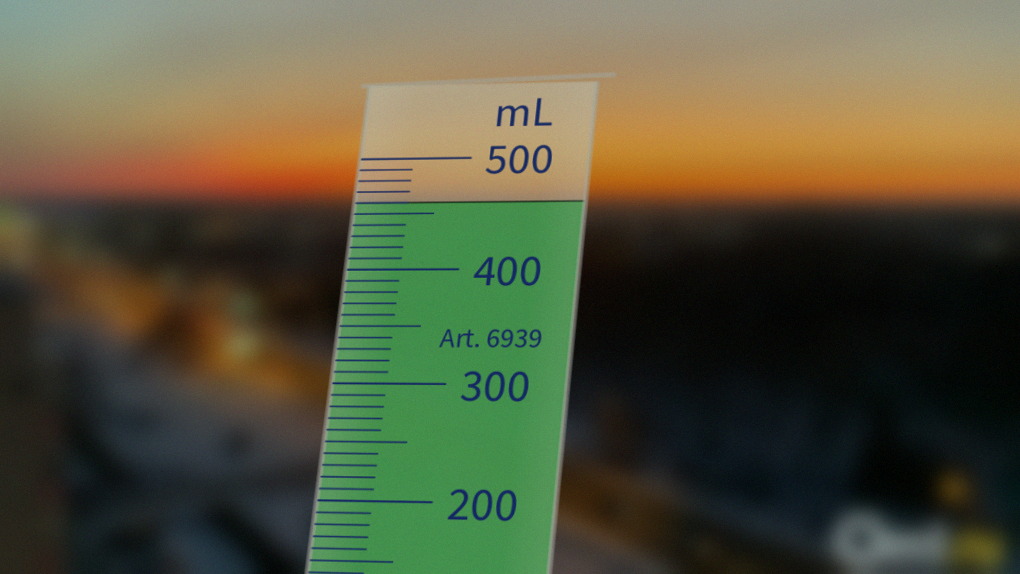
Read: 460mL
